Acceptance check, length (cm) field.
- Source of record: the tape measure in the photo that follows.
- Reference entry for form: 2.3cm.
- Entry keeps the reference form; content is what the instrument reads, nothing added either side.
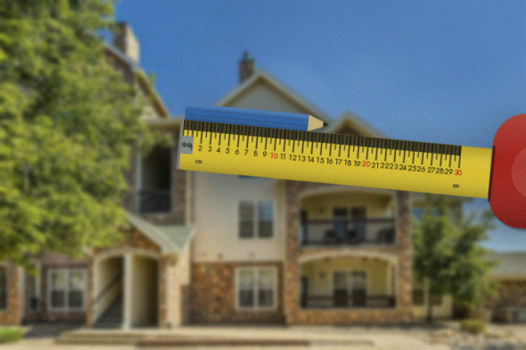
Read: 15.5cm
